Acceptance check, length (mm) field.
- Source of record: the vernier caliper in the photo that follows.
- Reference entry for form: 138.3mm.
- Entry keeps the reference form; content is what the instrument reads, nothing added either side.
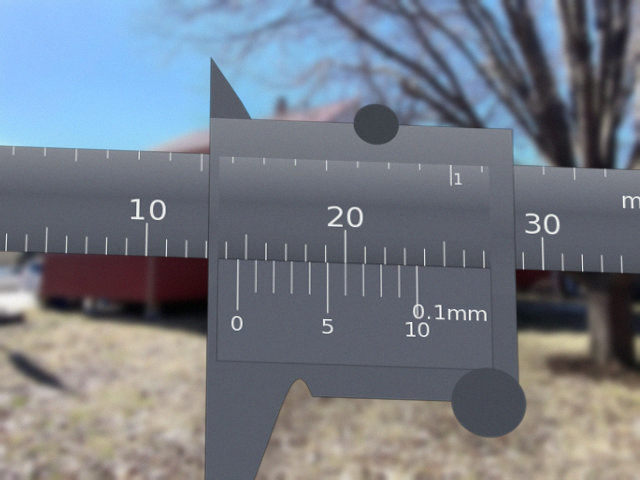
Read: 14.6mm
